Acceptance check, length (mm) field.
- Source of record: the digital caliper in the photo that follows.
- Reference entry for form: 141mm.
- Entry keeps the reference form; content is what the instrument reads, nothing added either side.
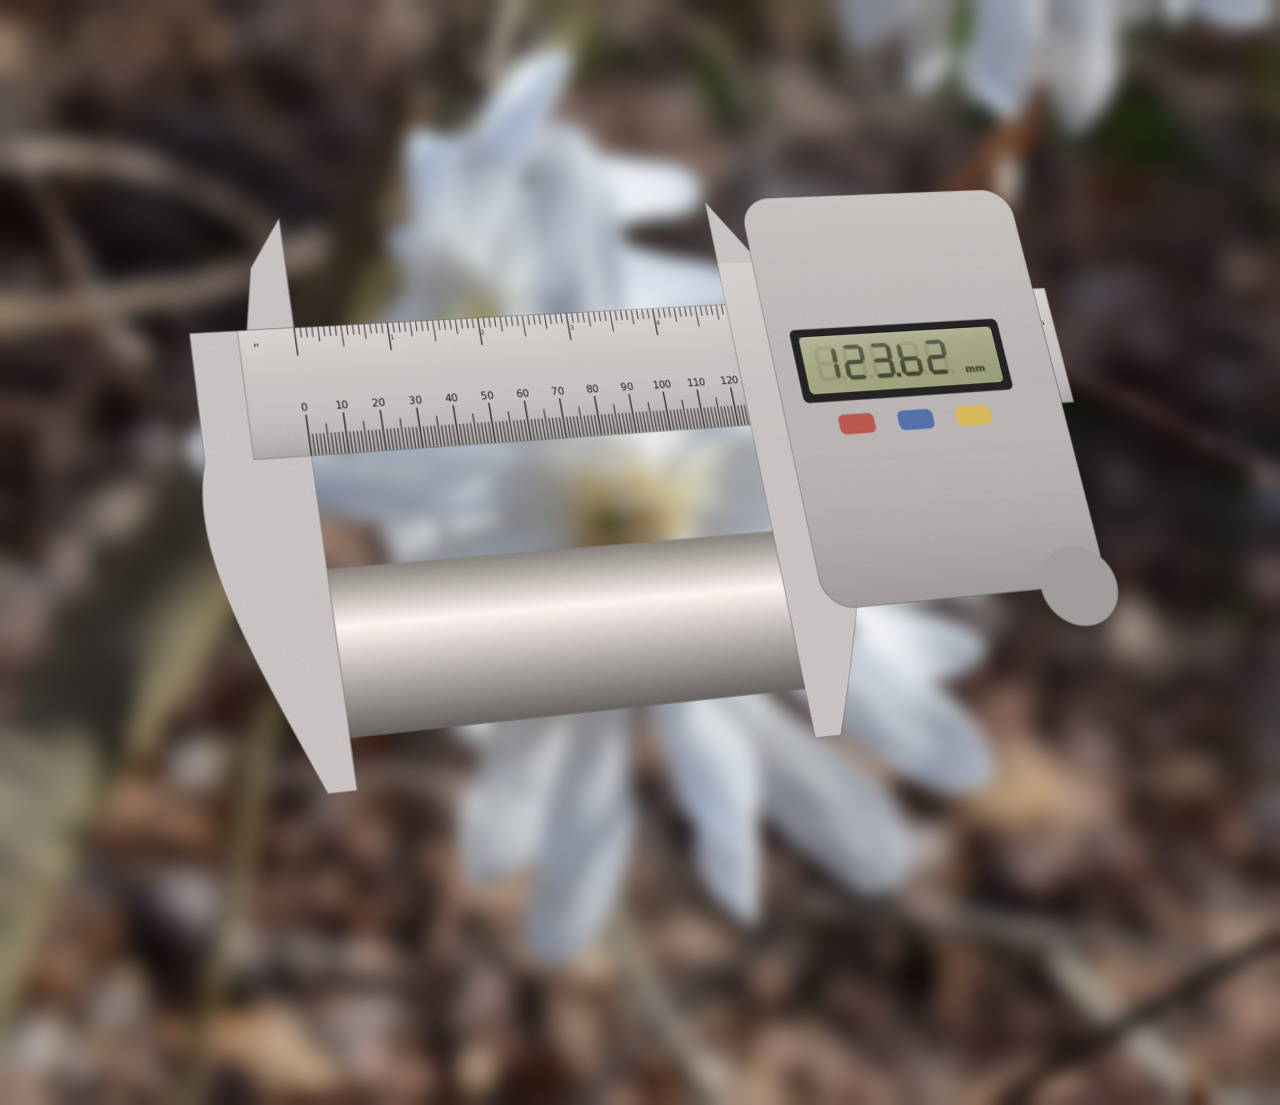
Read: 123.62mm
